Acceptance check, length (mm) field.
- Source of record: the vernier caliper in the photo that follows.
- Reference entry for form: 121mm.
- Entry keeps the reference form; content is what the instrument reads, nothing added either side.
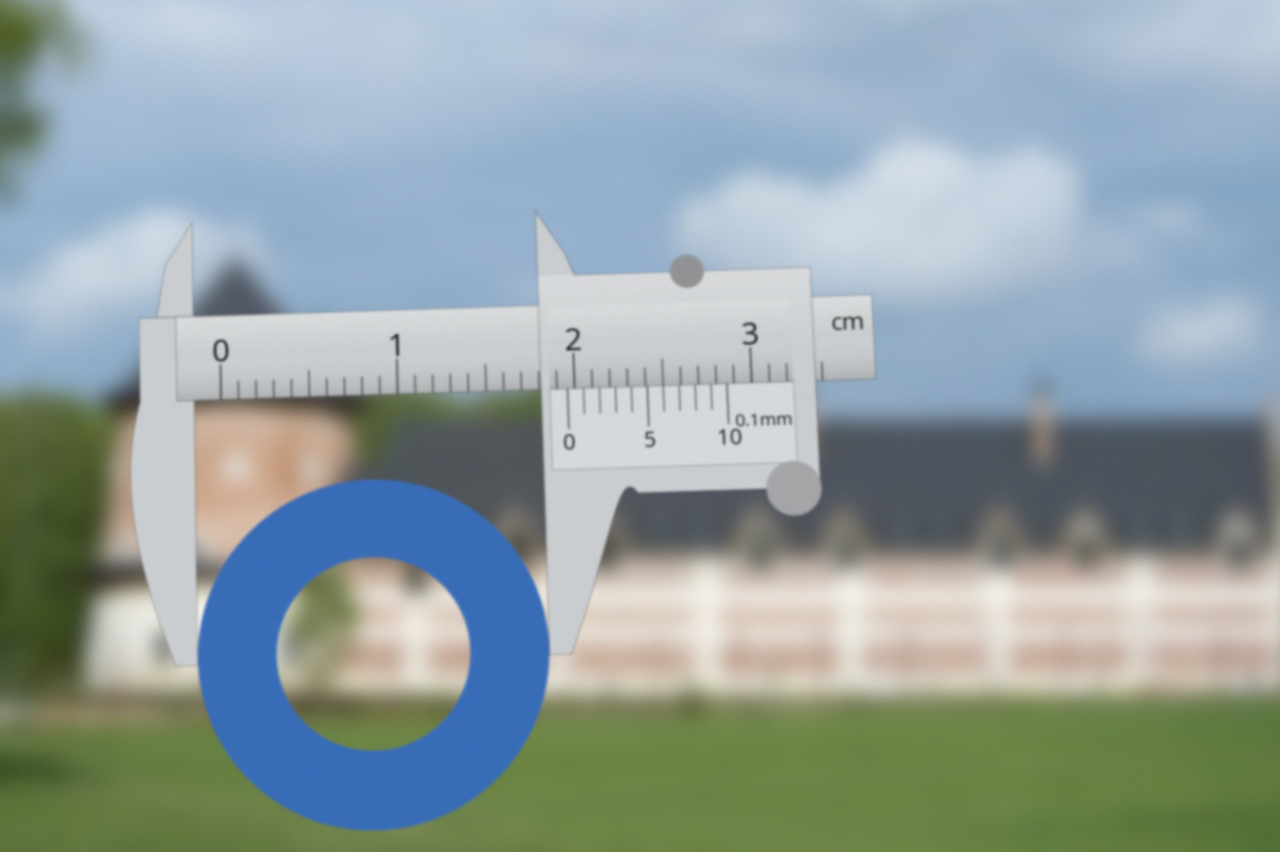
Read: 19.6mm
